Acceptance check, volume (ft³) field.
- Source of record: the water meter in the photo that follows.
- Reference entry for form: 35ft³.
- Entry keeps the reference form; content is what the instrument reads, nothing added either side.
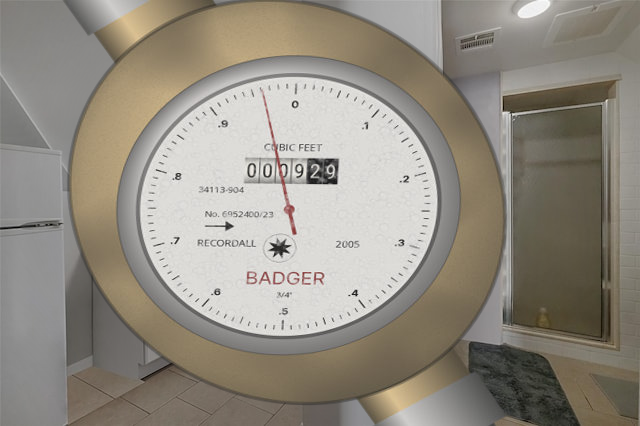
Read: 928.96ft³
